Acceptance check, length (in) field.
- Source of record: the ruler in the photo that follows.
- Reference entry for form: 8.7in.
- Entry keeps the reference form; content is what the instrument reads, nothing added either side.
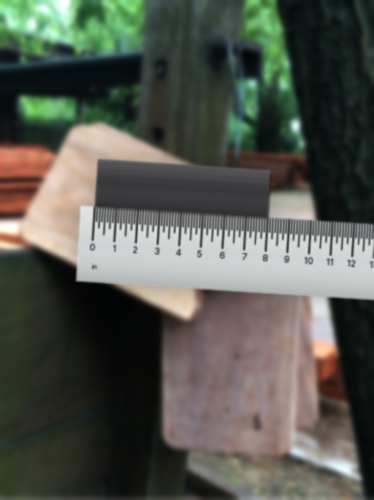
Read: 8in
